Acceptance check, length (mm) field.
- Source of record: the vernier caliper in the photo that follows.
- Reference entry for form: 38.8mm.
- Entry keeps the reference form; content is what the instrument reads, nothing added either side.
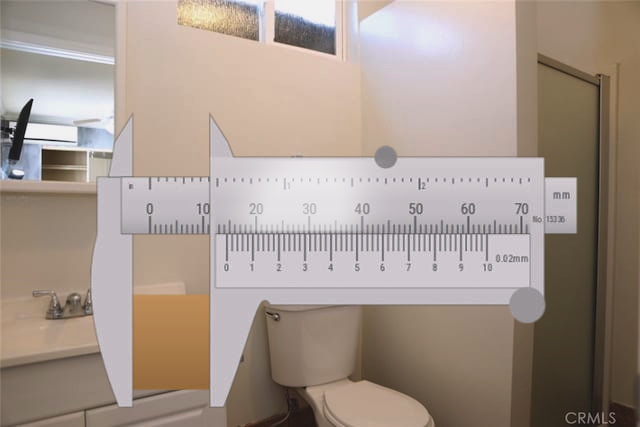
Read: 14.5mm
